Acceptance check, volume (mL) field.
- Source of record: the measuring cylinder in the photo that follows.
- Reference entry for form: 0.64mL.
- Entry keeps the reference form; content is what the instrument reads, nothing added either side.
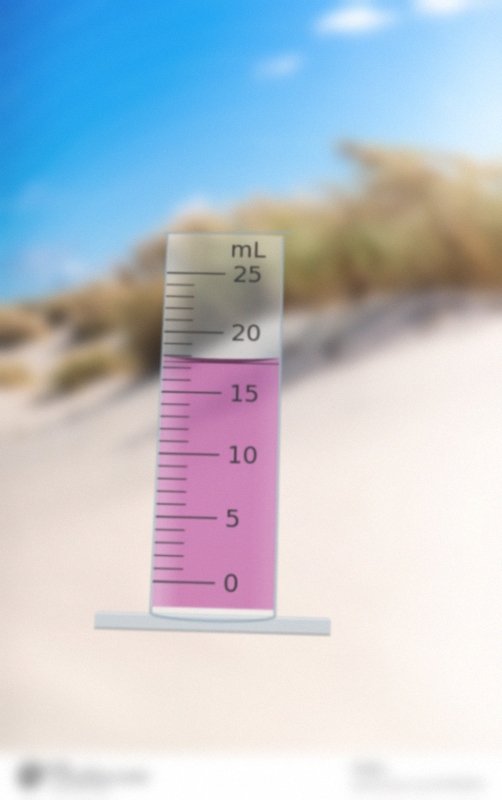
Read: 17.5mL
